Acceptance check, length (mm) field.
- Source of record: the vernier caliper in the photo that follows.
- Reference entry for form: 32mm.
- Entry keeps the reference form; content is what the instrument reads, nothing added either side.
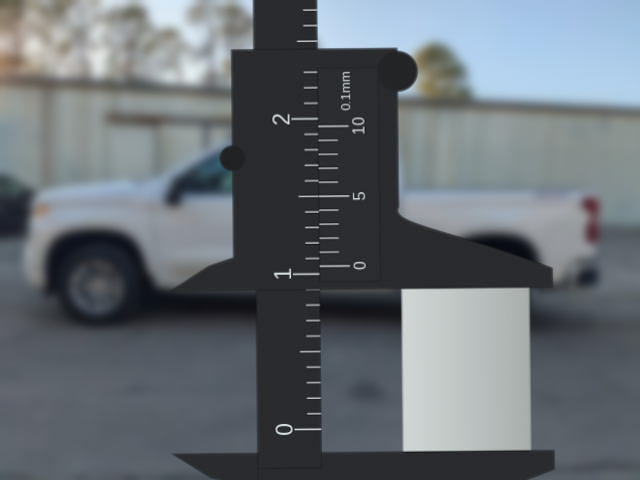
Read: 10.5mm
